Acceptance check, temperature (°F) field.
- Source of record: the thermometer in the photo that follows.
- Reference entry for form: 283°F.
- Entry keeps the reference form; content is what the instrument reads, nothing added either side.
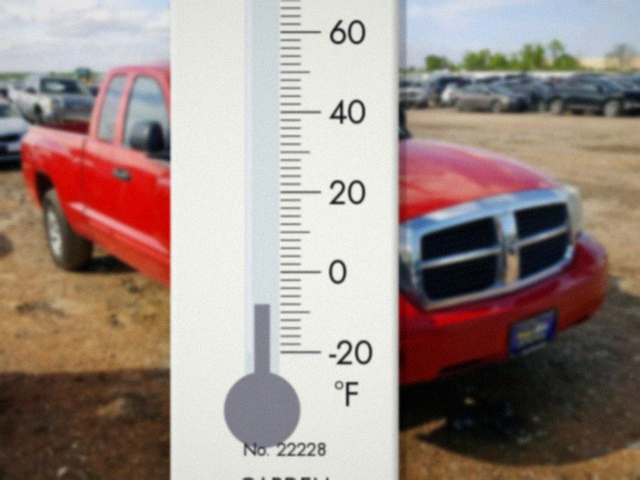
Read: -8°F
